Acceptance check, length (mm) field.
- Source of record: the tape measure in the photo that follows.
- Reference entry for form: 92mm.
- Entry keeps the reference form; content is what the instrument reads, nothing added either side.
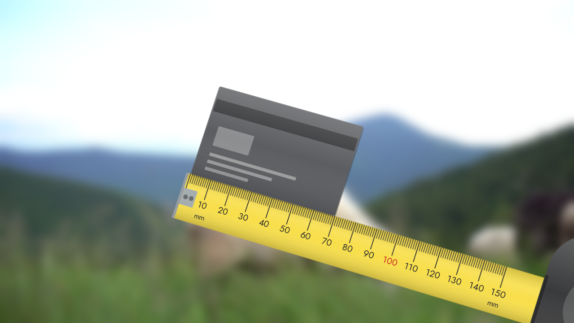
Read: 70mm
